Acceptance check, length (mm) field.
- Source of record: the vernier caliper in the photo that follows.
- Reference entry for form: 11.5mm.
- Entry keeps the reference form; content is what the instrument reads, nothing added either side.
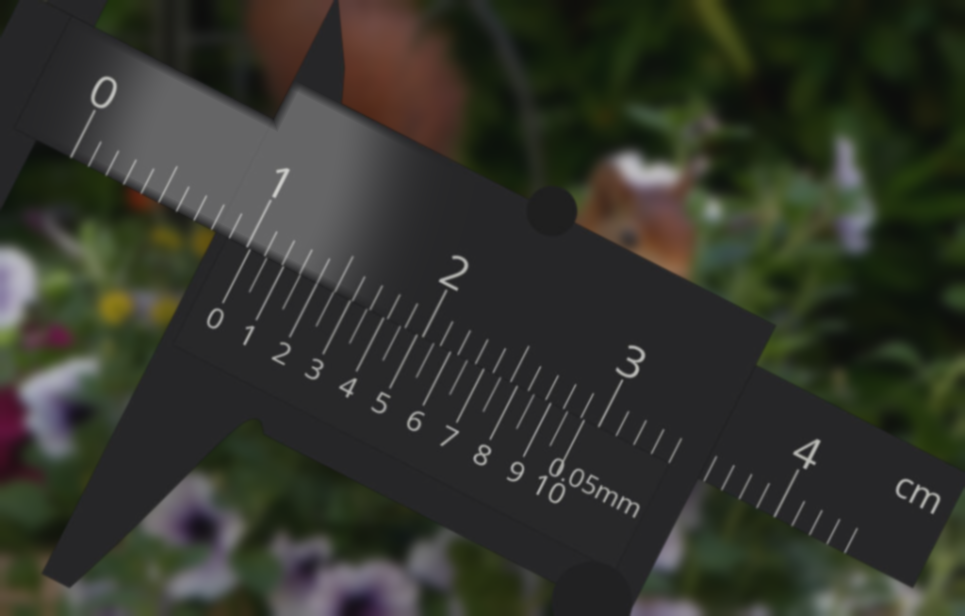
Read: 10.2mm
